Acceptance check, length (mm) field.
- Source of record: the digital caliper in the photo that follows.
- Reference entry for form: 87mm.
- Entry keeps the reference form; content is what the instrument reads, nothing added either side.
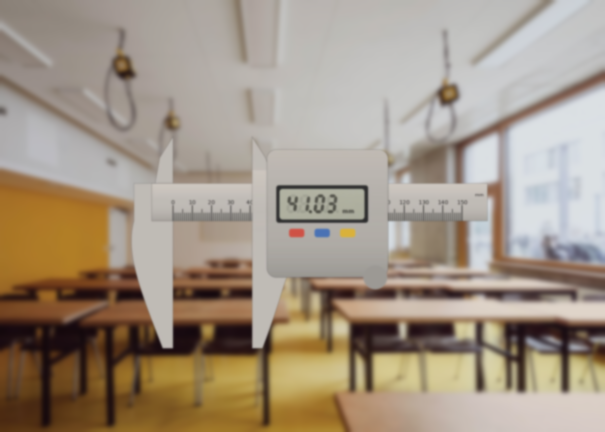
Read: 41.03mm
